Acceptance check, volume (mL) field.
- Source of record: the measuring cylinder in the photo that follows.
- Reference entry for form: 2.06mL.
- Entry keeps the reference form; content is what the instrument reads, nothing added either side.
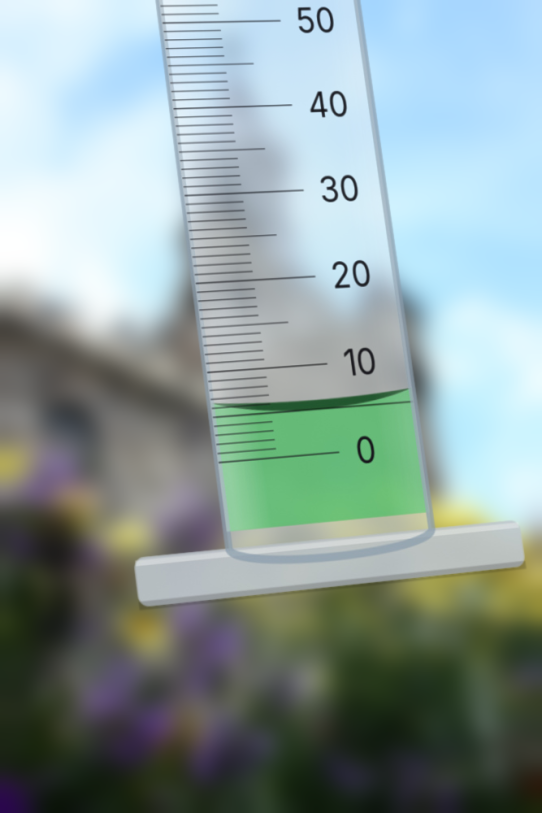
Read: 5mL
